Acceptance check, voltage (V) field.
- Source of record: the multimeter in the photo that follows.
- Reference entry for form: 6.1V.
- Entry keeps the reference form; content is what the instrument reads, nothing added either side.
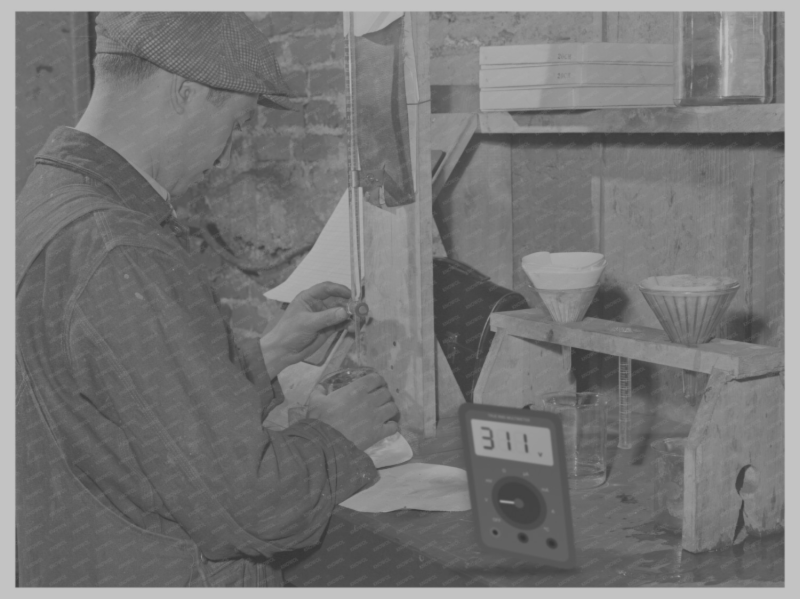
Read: 311V
